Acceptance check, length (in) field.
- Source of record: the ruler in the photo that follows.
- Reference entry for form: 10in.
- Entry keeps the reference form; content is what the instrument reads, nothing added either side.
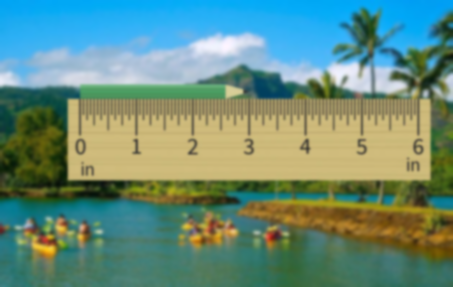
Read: 3in
